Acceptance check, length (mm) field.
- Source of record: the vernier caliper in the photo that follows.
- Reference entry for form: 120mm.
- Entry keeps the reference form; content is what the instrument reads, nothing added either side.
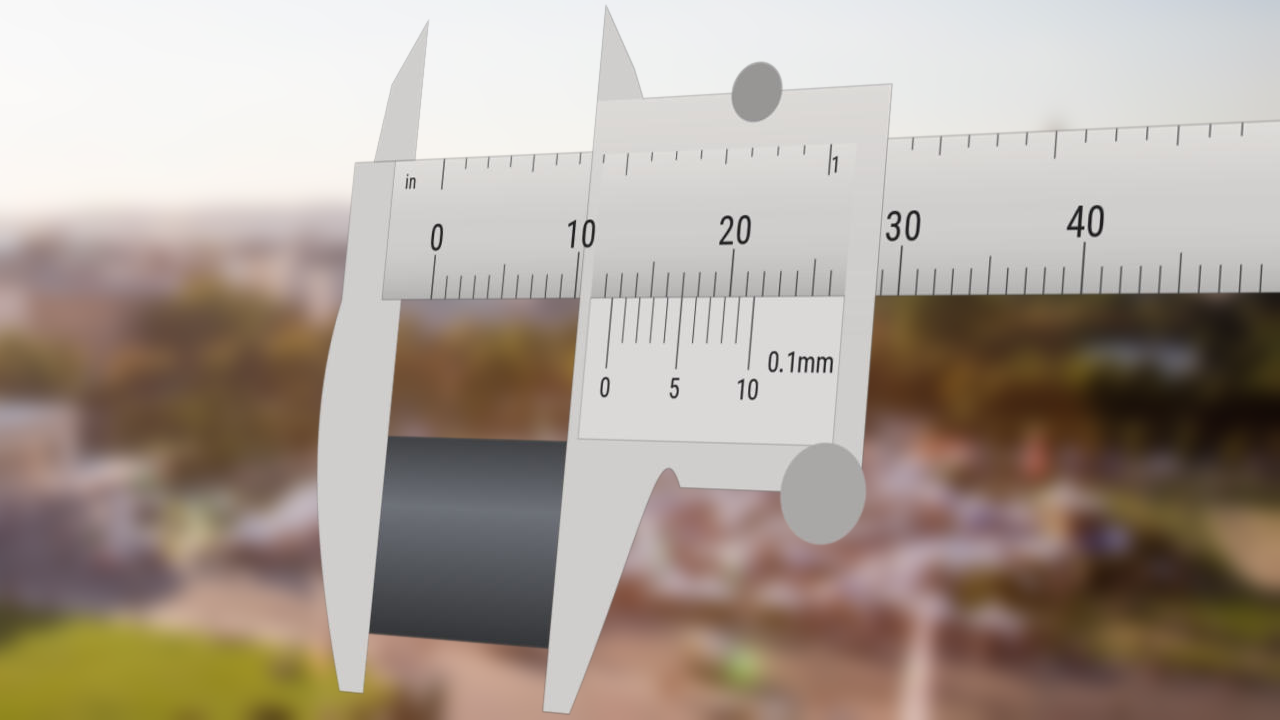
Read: 12.5mm
